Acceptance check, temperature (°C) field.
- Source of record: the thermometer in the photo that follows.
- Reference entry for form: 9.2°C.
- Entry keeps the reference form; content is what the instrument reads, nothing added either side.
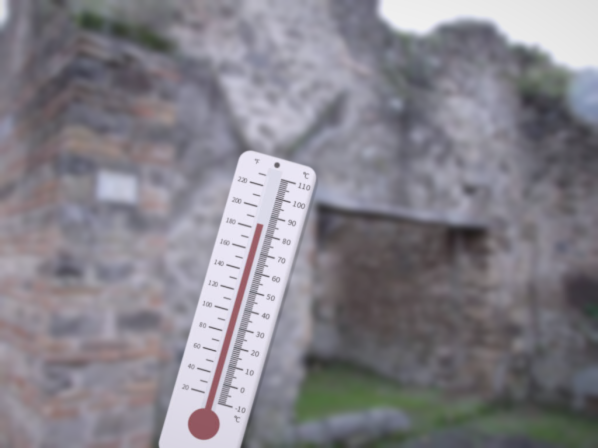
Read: 85°C
